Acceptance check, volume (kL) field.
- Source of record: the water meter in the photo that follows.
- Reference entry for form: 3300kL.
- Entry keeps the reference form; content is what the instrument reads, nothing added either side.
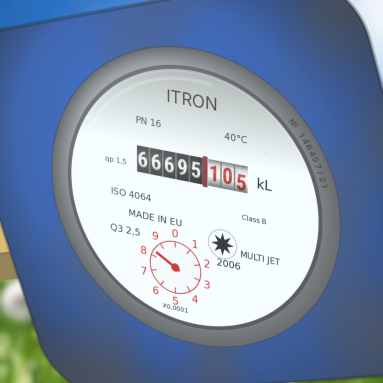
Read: 66695.1048kL
